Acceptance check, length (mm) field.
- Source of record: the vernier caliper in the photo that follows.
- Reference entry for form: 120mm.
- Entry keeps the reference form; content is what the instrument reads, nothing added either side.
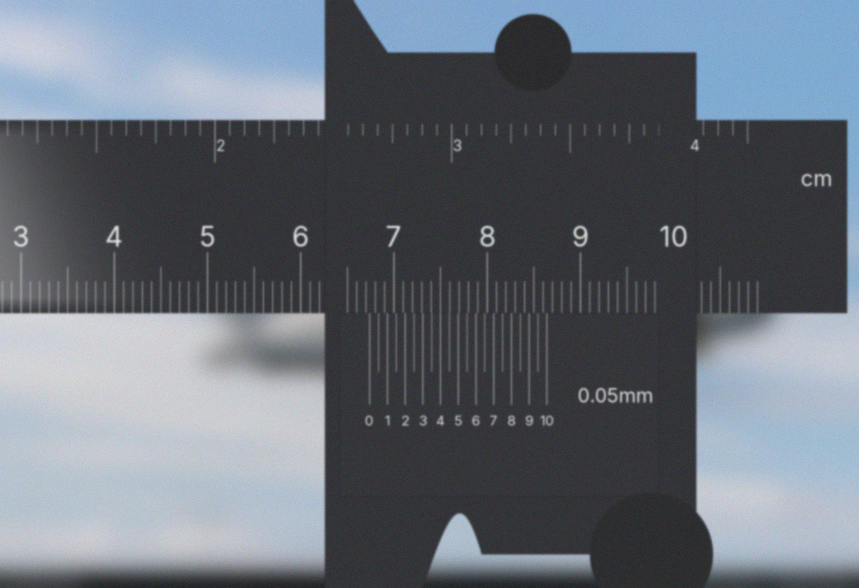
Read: 67.4mm
